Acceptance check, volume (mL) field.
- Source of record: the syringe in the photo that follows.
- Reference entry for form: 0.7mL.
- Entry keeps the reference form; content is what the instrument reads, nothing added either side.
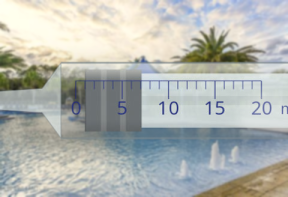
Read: 1mL
